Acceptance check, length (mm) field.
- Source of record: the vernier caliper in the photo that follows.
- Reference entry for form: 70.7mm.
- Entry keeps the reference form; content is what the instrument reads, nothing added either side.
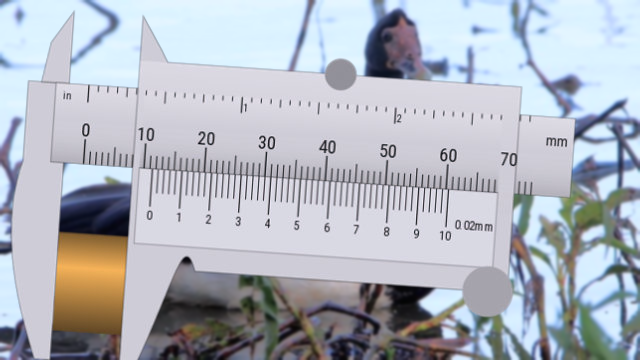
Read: 11.4mm
